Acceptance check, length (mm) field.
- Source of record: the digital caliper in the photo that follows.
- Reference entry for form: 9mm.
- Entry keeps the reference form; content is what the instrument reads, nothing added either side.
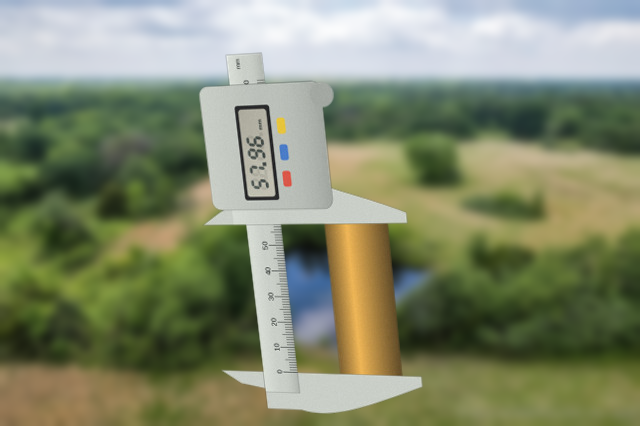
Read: 57.96mm
